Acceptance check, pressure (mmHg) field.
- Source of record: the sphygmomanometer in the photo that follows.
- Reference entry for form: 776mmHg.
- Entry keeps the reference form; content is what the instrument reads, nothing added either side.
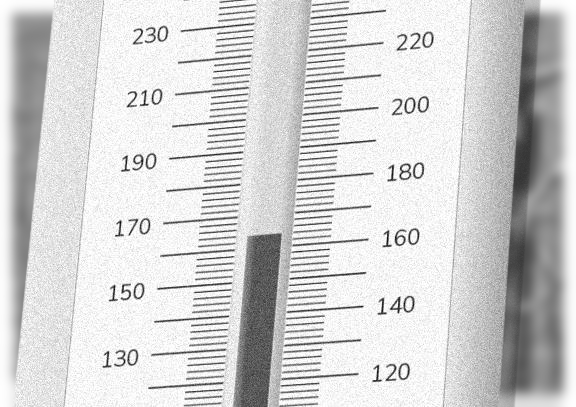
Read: 164mmHg
